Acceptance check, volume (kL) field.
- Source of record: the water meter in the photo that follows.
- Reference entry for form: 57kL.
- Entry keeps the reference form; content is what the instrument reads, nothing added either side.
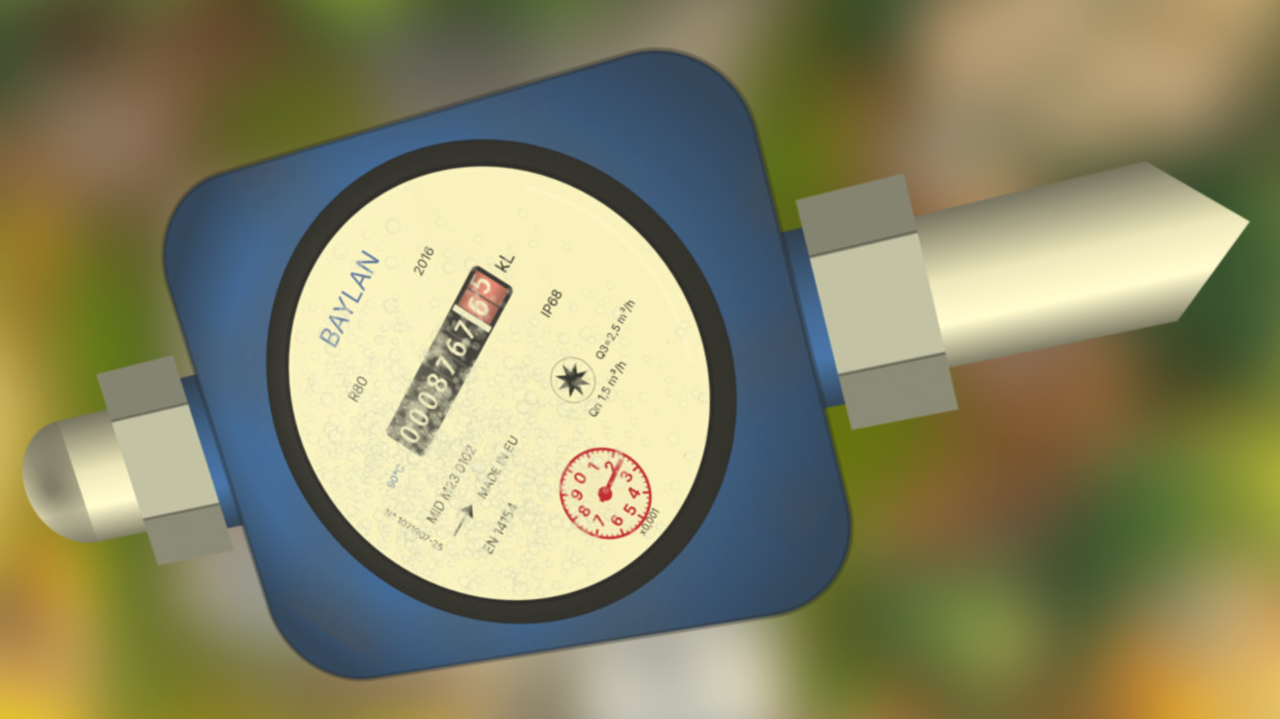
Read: 8767.652kL
